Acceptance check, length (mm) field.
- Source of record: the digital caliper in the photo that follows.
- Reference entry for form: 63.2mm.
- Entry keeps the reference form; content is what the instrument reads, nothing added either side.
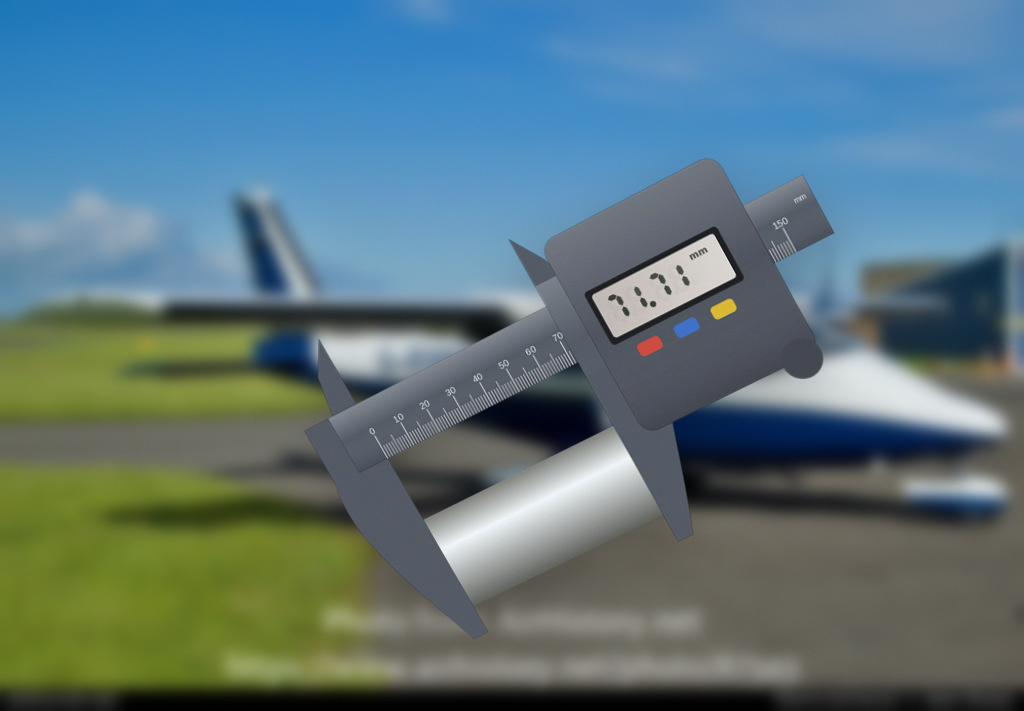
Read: 71.71mm
